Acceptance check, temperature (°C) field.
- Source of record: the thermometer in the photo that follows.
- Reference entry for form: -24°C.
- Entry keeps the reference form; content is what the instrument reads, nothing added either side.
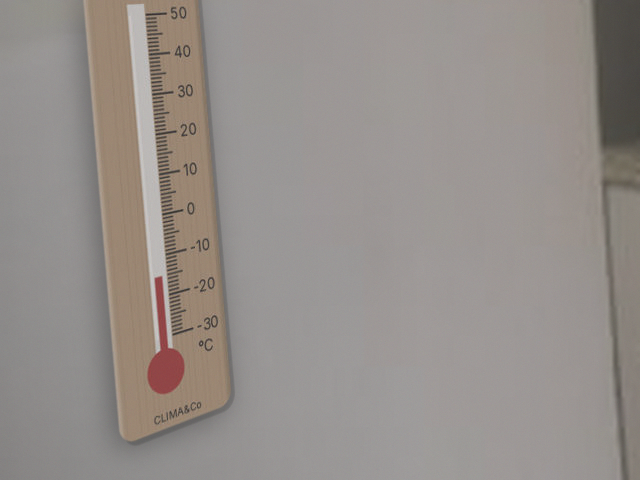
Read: -15°C
